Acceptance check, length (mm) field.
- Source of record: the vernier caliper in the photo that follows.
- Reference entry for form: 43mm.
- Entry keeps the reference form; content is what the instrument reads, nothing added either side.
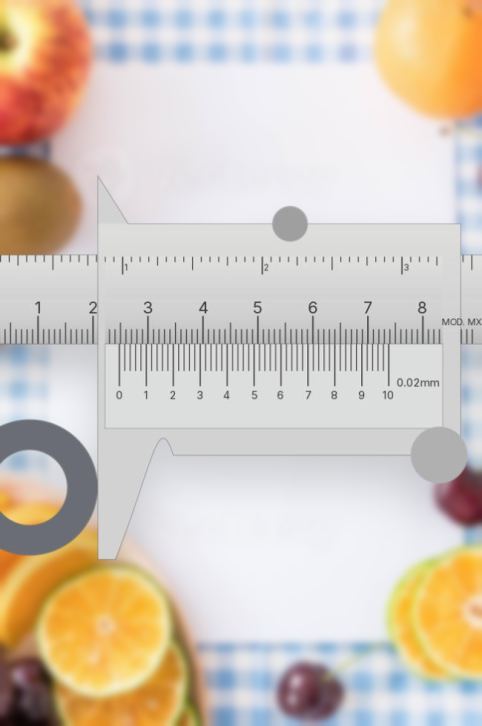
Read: 24.8mm
